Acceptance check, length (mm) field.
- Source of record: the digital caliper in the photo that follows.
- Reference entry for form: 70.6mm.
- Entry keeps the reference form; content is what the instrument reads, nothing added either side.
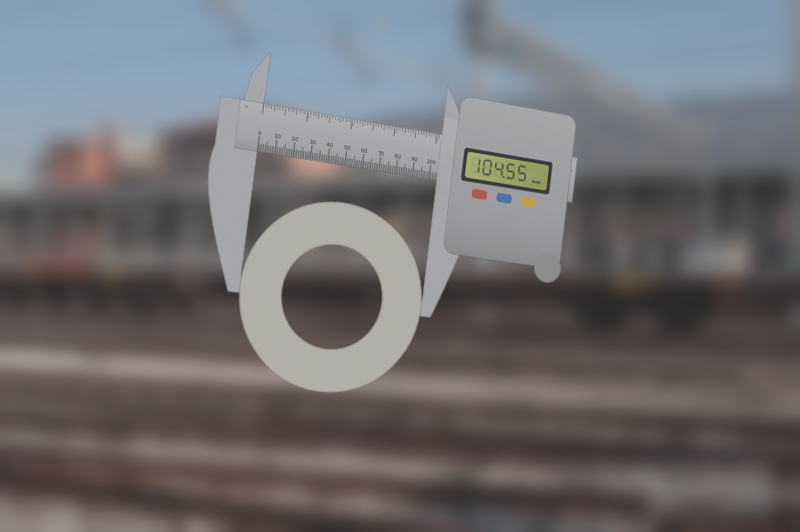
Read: 104.55mm
